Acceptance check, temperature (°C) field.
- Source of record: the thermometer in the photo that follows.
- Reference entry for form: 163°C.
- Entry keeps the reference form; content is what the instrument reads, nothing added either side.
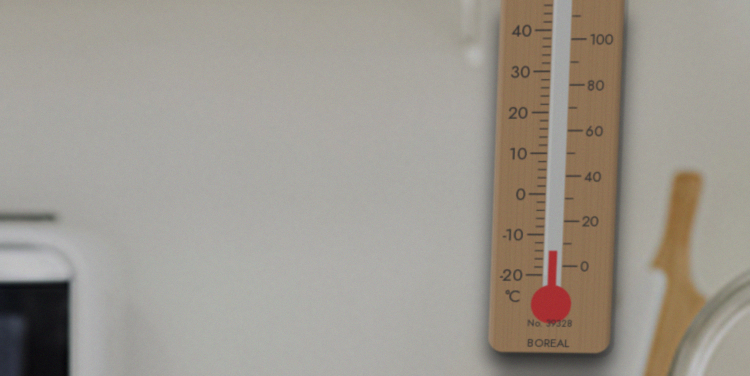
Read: -14°C
